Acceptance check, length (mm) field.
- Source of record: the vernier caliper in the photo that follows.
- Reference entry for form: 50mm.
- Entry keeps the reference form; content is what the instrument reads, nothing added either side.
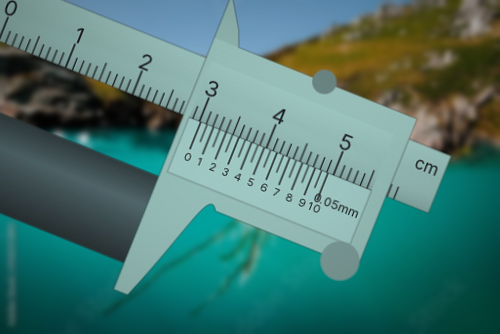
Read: 30.2mm
